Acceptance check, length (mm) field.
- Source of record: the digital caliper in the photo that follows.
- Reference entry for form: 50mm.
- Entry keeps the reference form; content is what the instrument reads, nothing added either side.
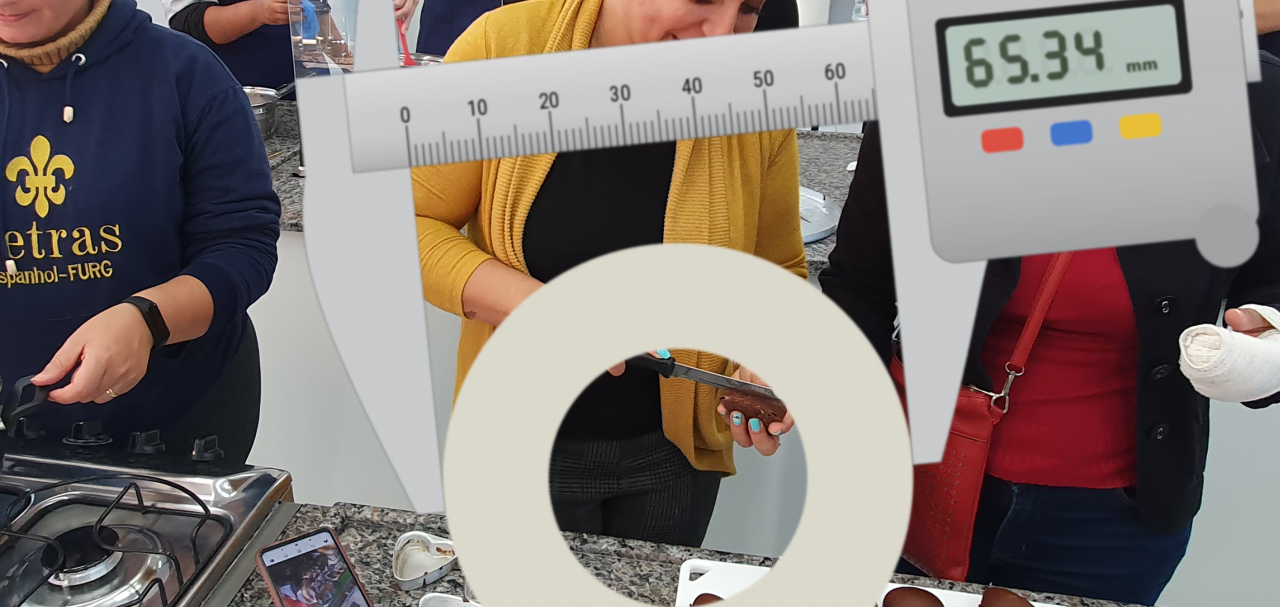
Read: 65.34mm
